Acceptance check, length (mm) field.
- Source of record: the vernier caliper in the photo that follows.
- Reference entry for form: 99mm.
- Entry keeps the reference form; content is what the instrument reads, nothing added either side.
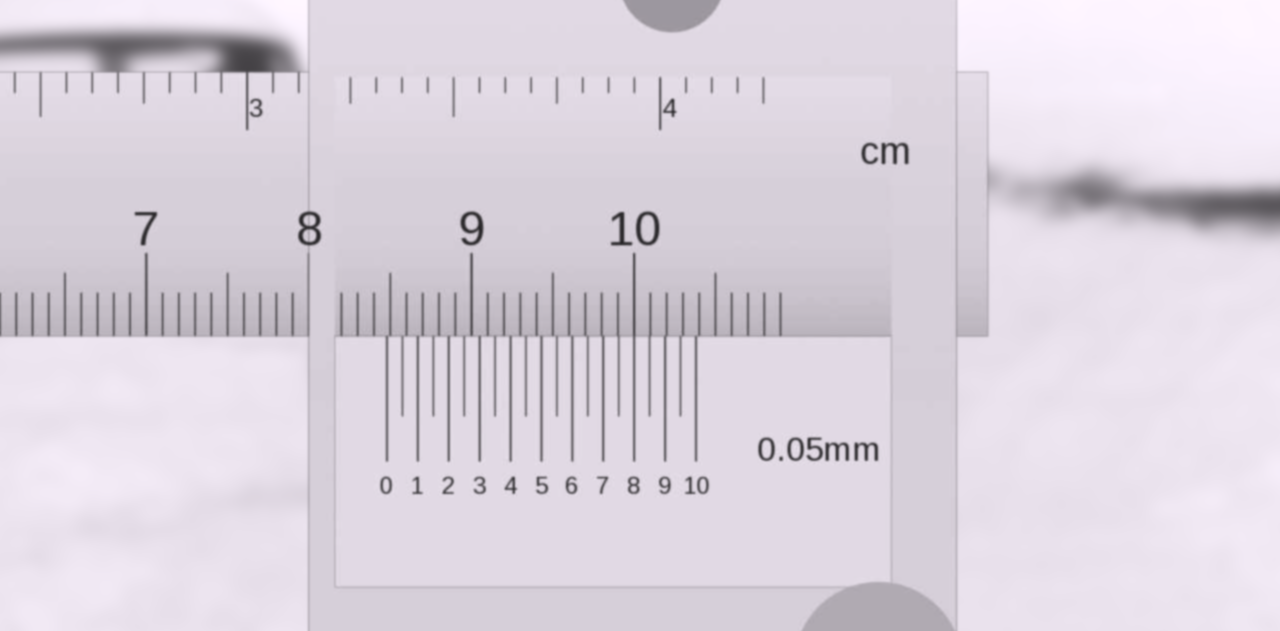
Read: 84.8mm
